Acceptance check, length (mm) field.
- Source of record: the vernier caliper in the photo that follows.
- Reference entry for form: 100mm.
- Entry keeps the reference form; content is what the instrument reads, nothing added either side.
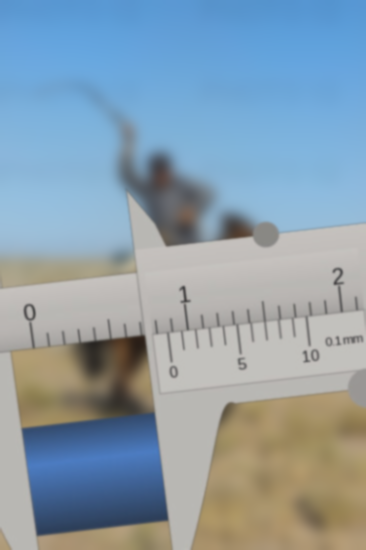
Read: 8.7mm
